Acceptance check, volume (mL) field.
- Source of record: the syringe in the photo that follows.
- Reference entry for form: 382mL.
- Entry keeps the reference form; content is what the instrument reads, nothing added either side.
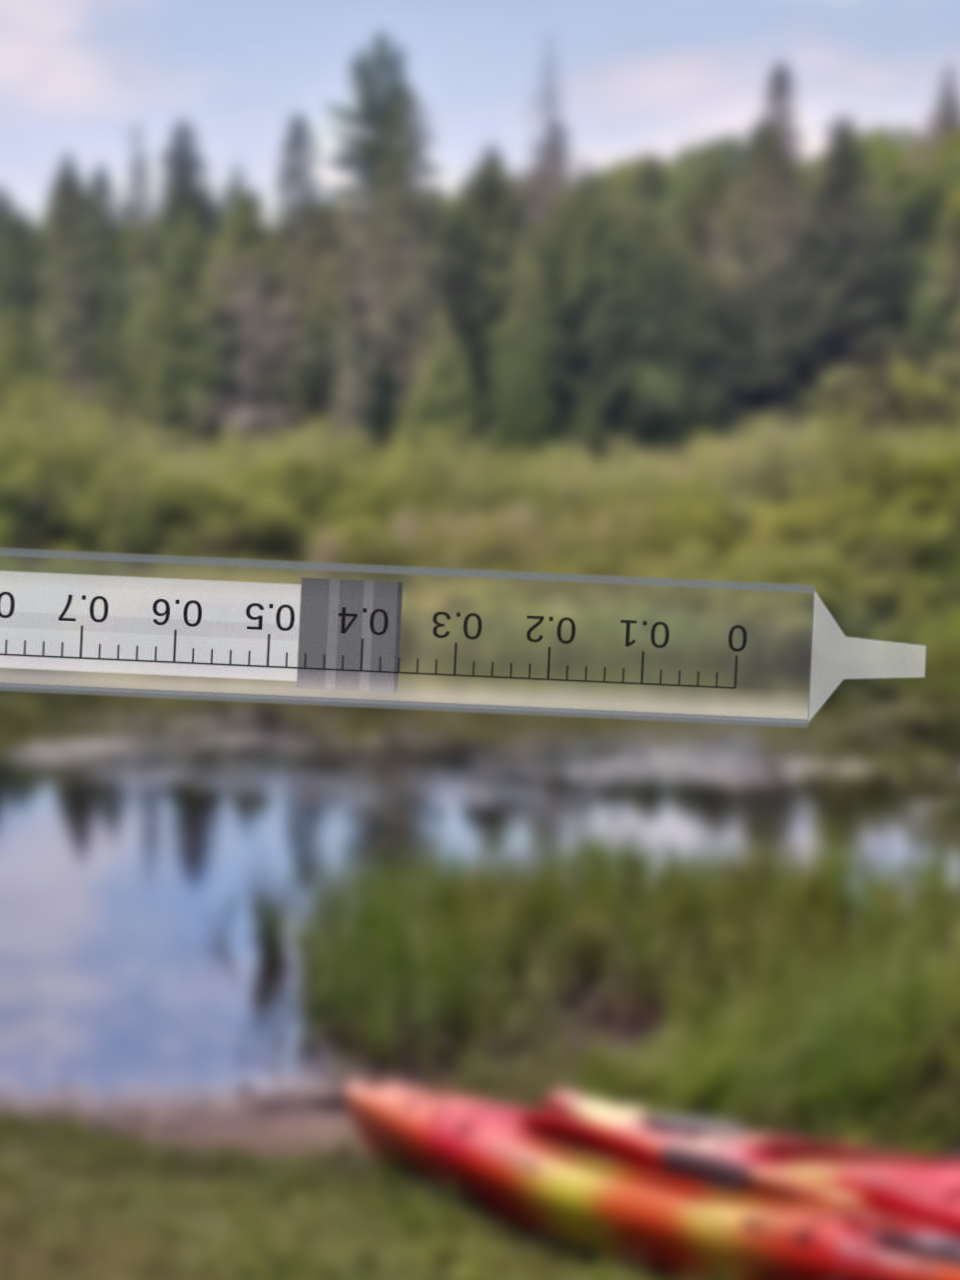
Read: 0.36mL
